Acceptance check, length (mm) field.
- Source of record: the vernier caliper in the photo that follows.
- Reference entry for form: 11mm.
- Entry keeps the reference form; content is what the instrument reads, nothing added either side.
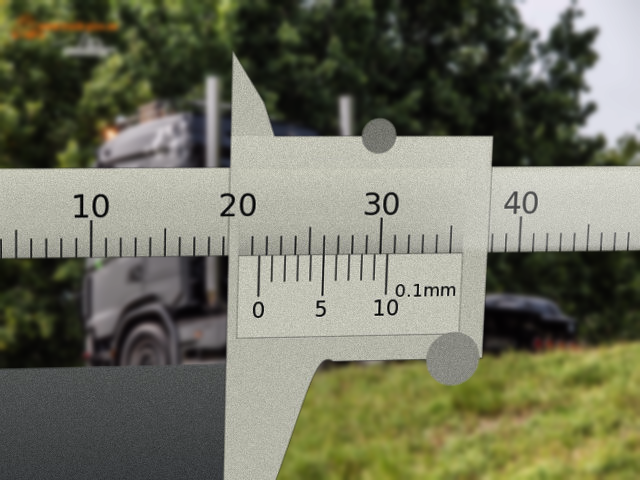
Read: 21.5mm
